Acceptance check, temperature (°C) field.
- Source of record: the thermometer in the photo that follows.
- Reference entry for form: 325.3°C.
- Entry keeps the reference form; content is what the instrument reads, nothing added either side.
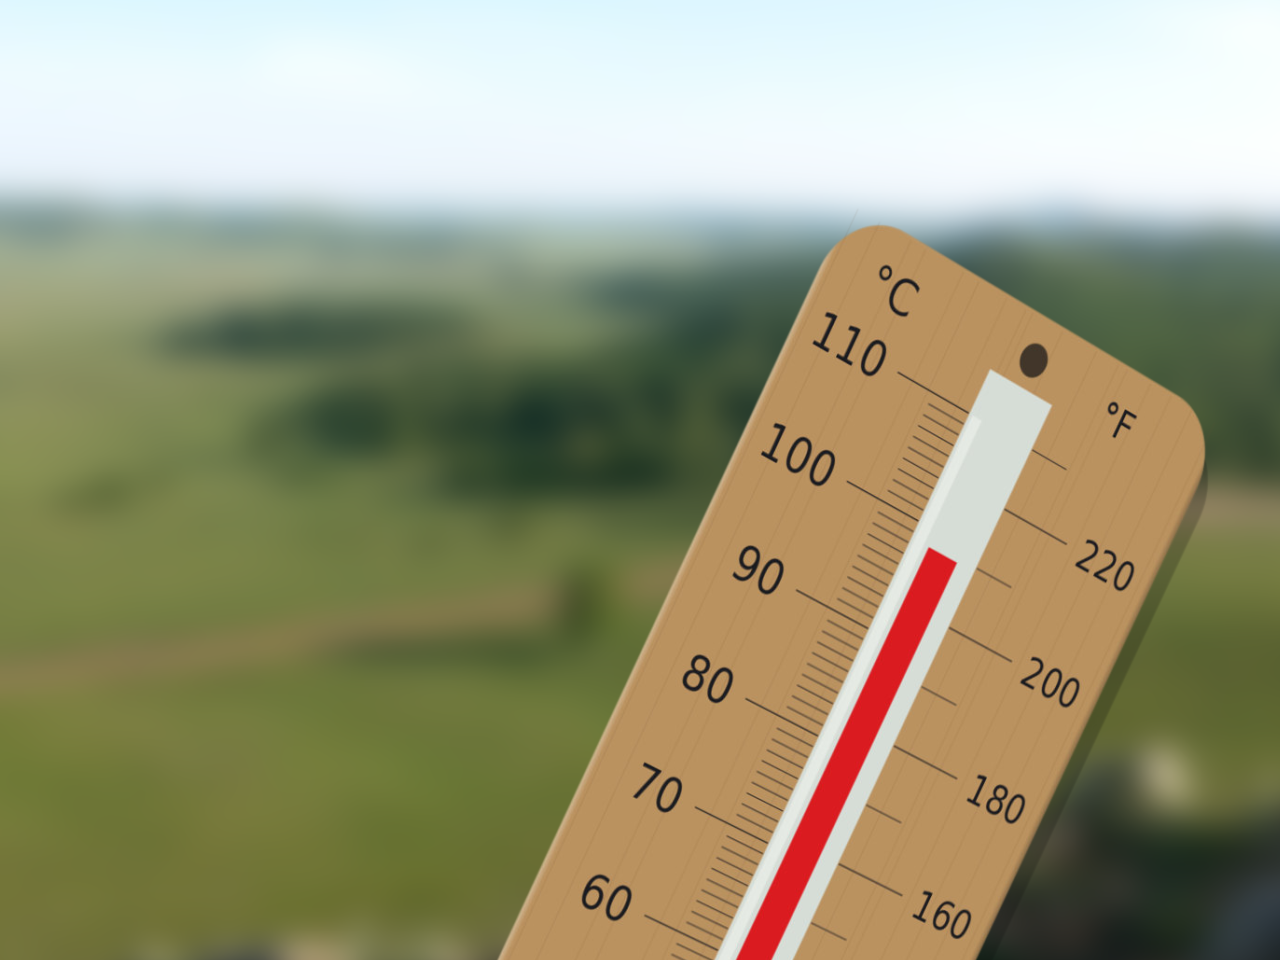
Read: 98.5°C
